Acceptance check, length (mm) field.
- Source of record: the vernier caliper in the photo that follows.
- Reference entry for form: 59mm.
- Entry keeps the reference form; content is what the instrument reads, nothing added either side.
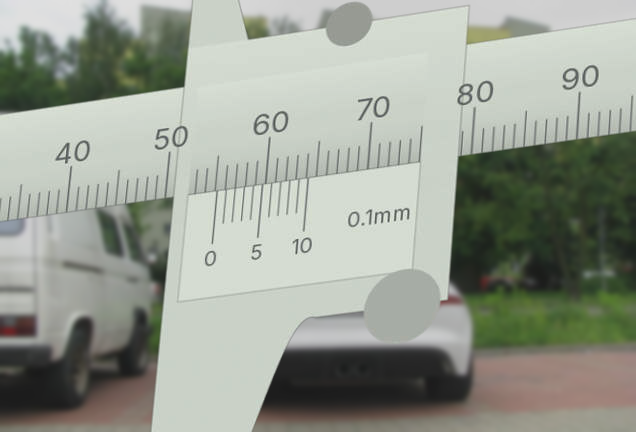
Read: 55.2mm
